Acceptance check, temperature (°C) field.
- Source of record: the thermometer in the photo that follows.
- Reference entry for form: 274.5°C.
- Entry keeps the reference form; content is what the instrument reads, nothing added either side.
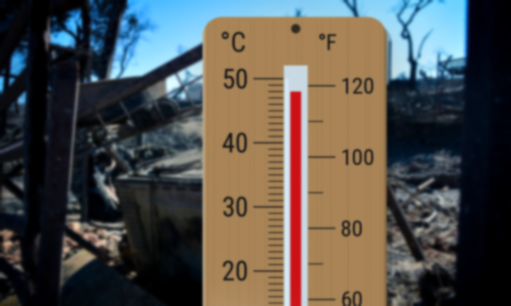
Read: 48°C
